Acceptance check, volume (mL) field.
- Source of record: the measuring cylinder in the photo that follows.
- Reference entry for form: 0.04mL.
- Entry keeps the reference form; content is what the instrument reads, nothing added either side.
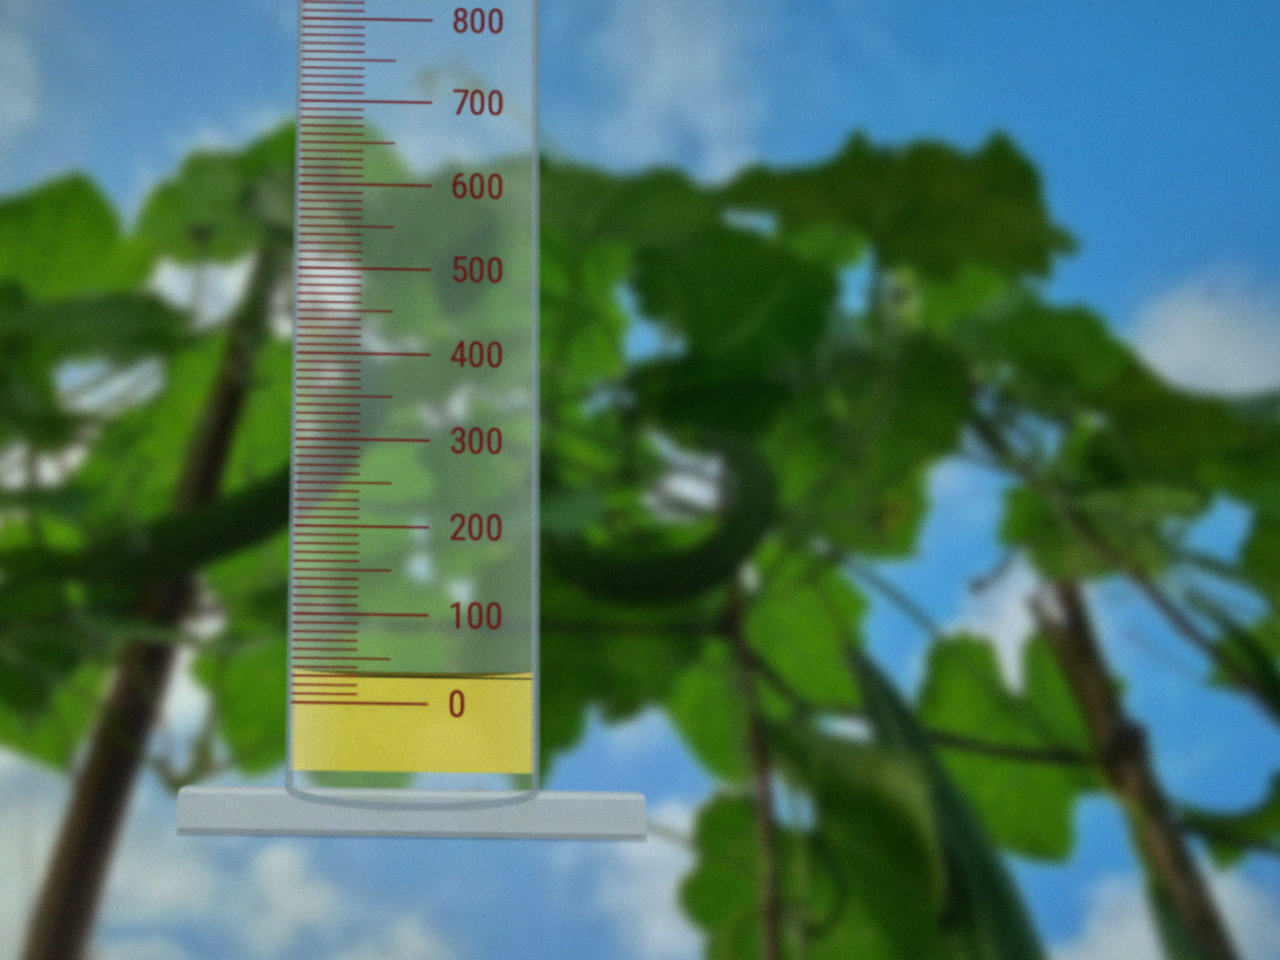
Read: 30mL
